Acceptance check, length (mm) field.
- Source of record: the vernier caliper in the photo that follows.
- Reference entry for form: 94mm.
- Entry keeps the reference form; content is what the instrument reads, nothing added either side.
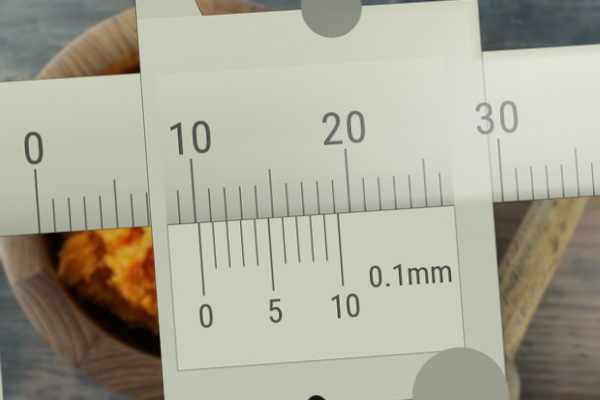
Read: 10.2mm
